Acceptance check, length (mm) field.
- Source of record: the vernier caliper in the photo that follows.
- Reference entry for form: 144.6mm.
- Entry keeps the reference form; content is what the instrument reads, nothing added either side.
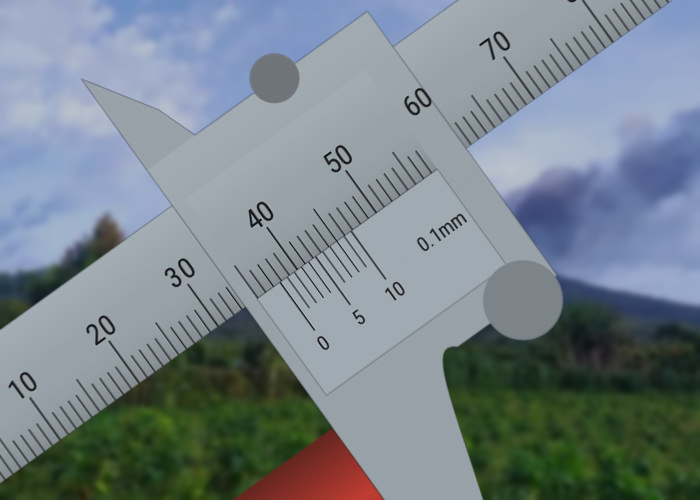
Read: 37.8mm
